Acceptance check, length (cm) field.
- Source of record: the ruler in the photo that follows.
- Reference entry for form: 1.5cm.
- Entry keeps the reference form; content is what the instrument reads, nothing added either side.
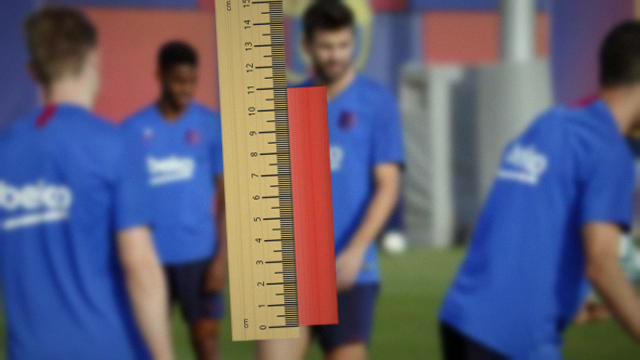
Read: 11cm
